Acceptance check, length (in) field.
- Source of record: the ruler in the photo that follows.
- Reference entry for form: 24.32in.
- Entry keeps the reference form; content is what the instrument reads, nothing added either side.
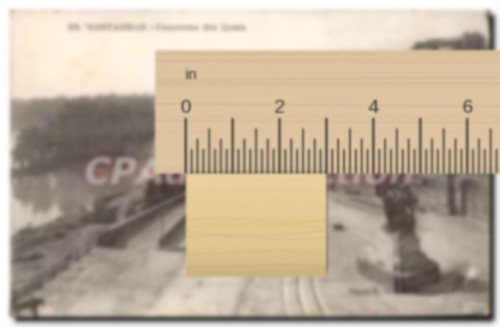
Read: 3in
